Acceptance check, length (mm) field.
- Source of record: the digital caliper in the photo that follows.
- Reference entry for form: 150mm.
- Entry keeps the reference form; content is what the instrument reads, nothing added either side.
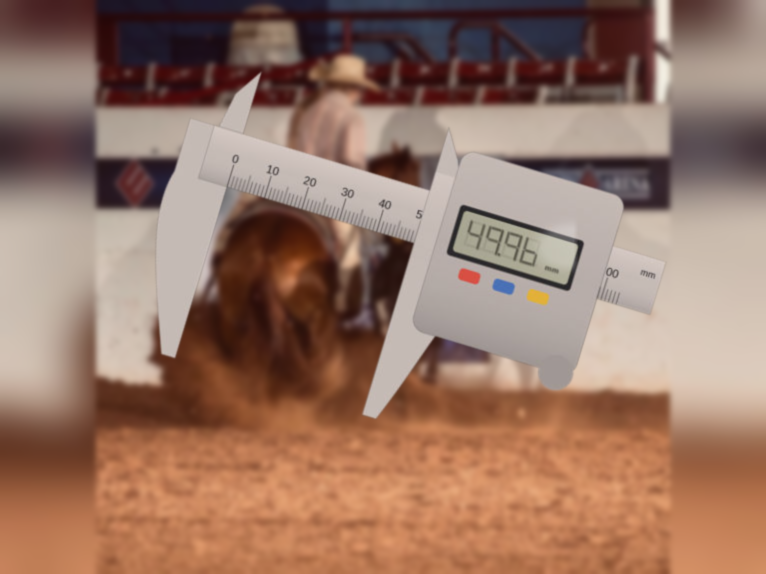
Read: 49.96mm
